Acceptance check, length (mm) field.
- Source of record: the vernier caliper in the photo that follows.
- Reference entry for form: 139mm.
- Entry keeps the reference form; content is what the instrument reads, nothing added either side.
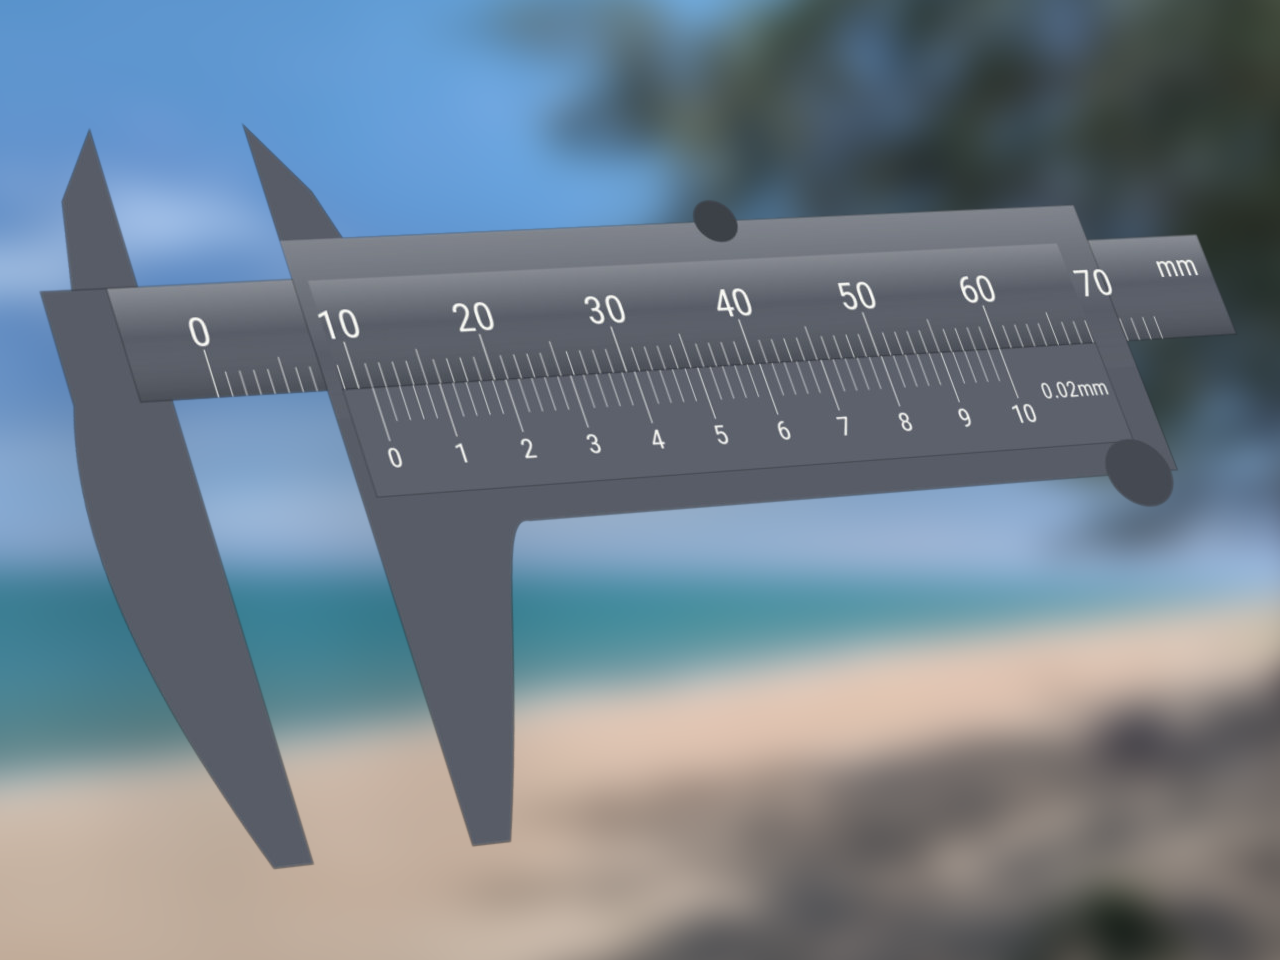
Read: 11.0mm
